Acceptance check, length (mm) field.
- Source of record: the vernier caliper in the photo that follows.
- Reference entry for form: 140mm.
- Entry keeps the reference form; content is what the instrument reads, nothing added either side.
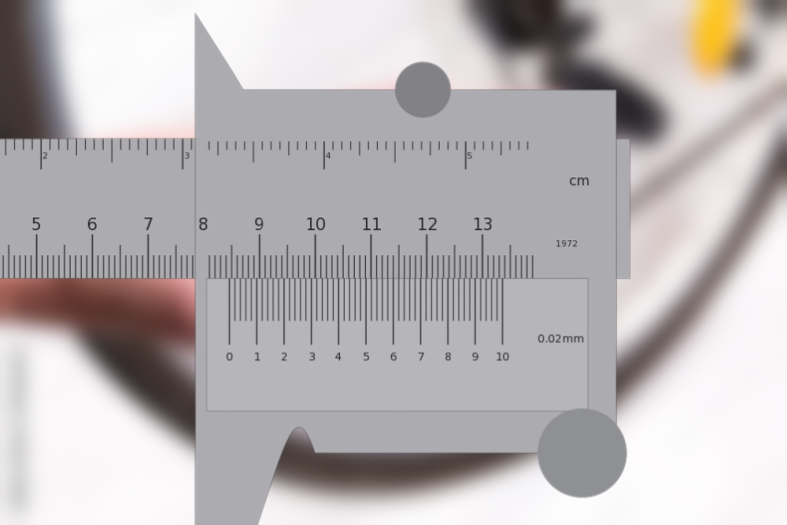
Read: 84.6mm
